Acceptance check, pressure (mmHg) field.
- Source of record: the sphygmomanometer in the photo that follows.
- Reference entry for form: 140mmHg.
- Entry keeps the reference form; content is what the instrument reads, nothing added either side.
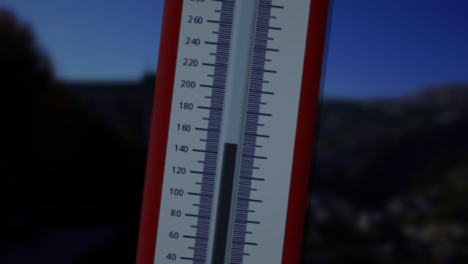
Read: 150mmHg
